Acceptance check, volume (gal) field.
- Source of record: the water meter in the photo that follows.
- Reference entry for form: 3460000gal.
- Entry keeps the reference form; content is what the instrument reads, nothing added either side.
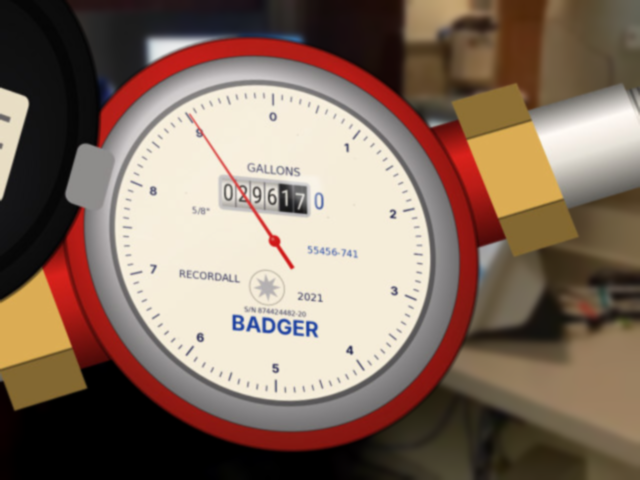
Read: 296169.0gal
